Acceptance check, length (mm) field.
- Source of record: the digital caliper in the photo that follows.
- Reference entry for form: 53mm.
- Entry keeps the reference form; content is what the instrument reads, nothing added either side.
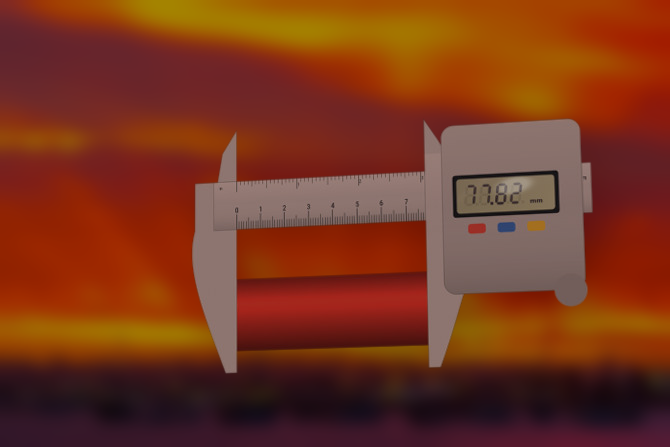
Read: 77.82mm
